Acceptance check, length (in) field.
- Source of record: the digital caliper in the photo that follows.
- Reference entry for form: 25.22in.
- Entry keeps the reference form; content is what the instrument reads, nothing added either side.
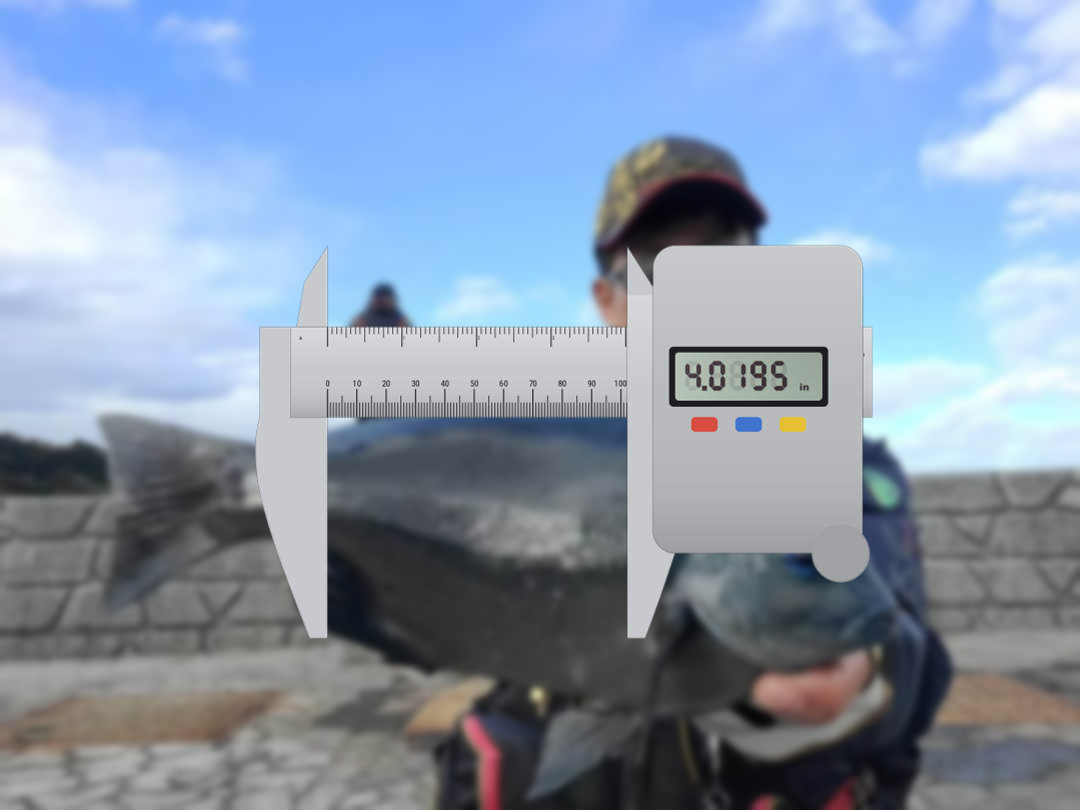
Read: 4.0195in
